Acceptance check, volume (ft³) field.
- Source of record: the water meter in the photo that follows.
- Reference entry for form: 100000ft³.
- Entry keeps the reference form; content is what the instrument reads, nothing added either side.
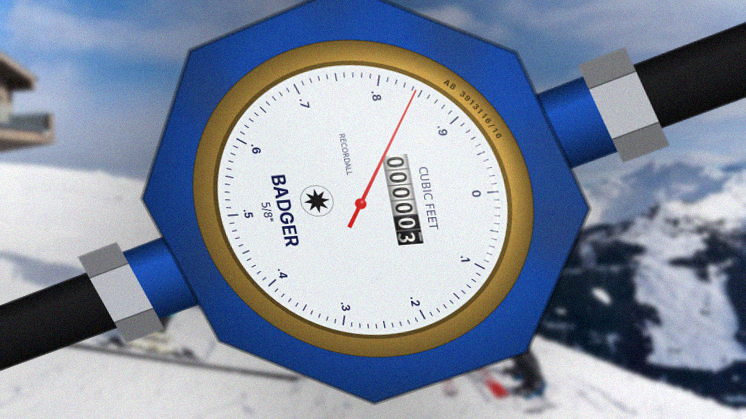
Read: 2.84ft³
